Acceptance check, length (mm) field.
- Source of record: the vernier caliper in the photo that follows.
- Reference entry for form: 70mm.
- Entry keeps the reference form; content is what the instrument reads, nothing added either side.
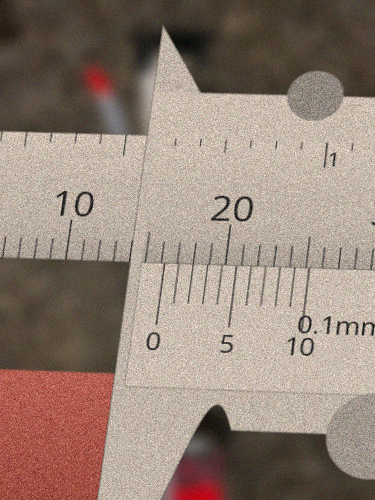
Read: 16.2mm
